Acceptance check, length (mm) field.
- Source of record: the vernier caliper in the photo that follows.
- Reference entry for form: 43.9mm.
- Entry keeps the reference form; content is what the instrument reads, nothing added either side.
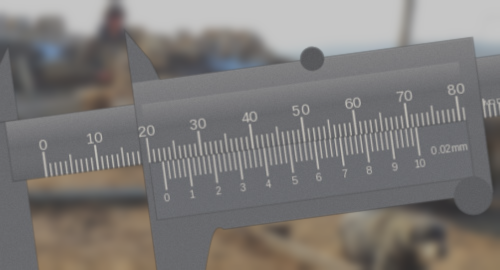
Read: 22.5mm
